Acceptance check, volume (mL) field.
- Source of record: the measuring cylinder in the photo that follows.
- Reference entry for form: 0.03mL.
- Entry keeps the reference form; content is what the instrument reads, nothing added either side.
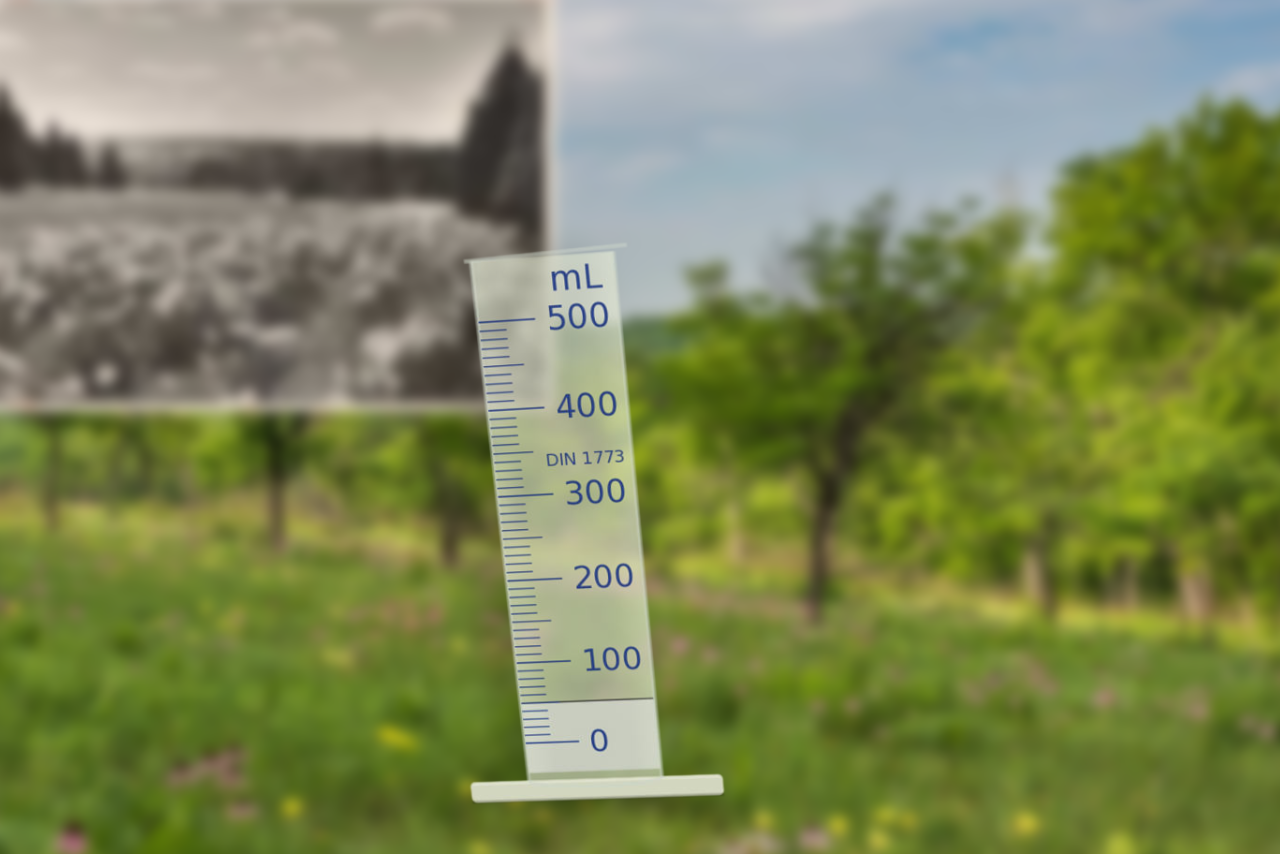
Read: 50mL
